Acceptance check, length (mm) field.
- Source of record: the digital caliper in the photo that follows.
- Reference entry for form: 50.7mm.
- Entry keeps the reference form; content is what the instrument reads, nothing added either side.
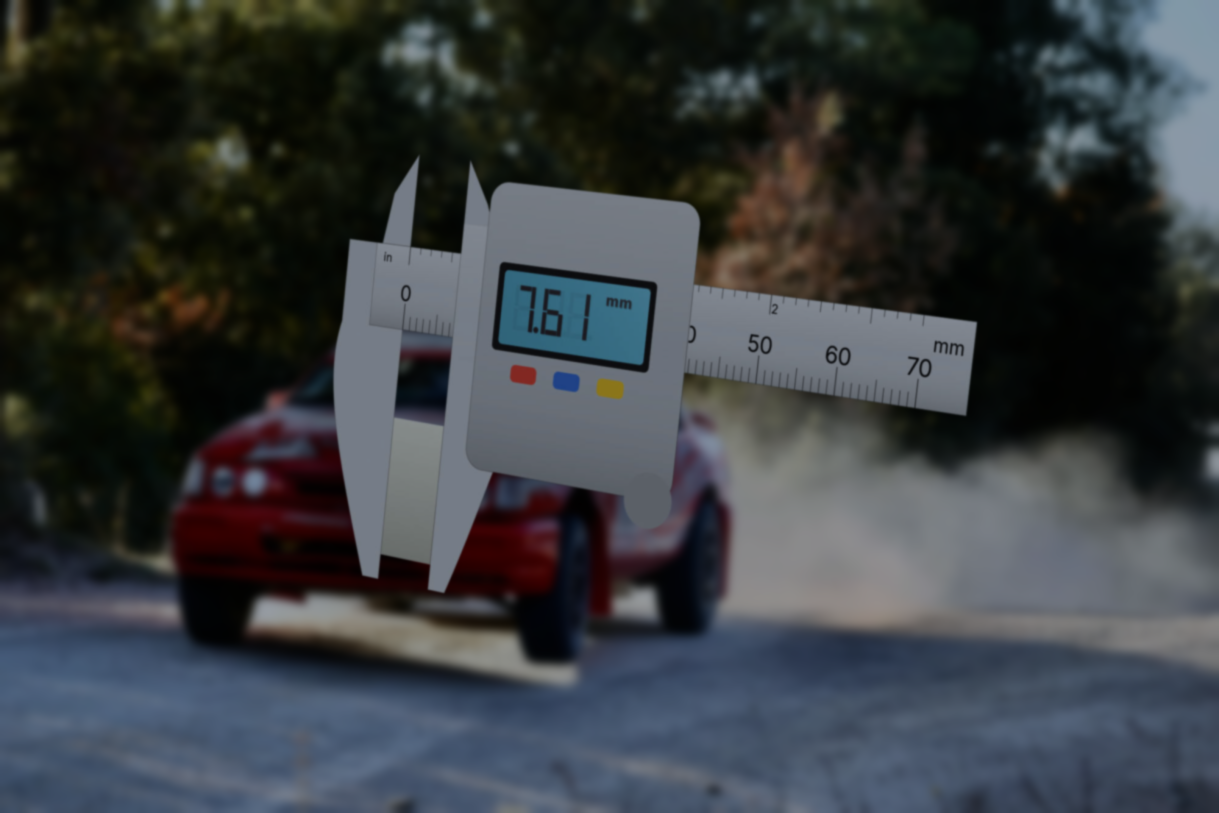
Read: 7.61mm
